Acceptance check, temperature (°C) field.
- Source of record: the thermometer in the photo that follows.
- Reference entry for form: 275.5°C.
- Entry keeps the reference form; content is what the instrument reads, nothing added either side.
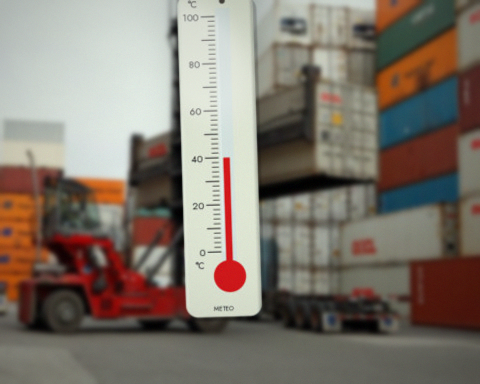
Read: 40°C
